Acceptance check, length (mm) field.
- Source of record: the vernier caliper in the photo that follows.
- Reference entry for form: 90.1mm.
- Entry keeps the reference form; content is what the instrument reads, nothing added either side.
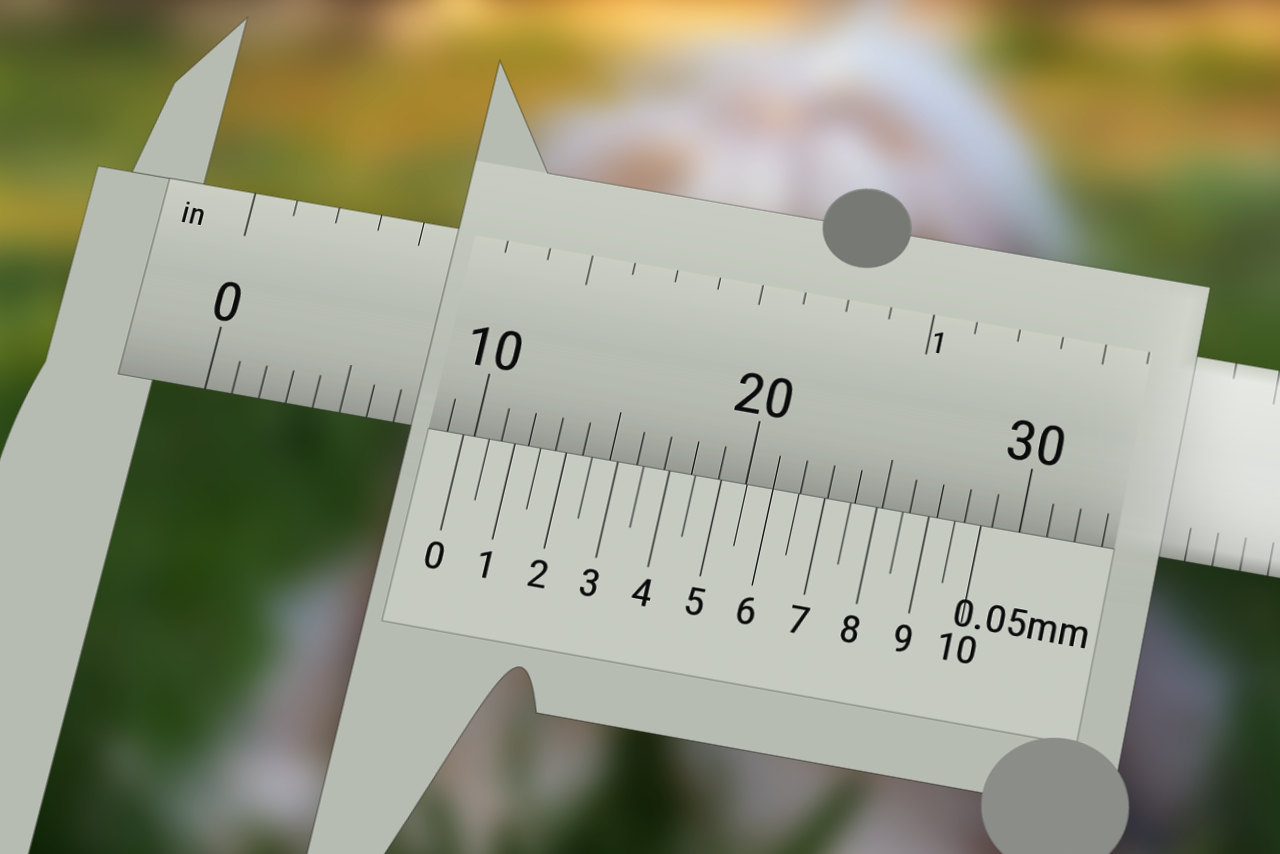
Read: 9.60mm
